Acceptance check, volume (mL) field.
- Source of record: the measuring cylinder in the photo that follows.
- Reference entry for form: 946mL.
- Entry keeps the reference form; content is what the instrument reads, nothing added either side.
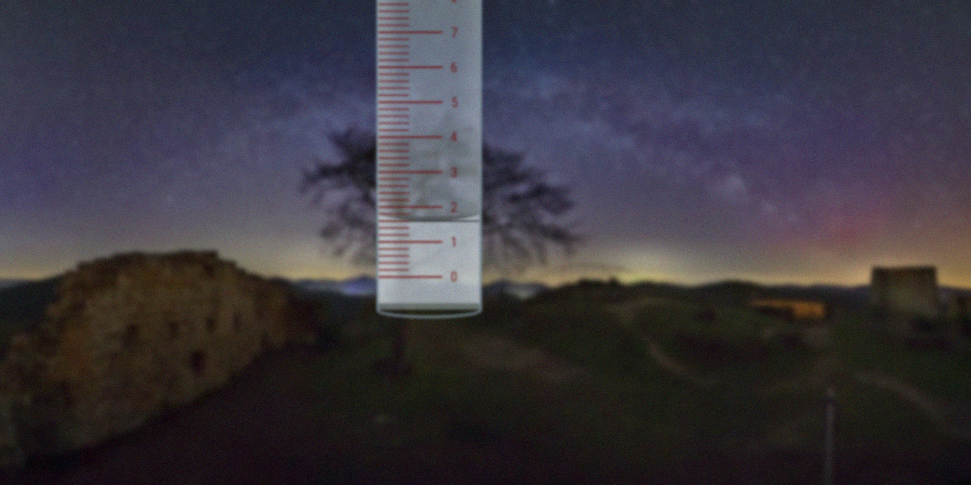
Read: 1.6mL
